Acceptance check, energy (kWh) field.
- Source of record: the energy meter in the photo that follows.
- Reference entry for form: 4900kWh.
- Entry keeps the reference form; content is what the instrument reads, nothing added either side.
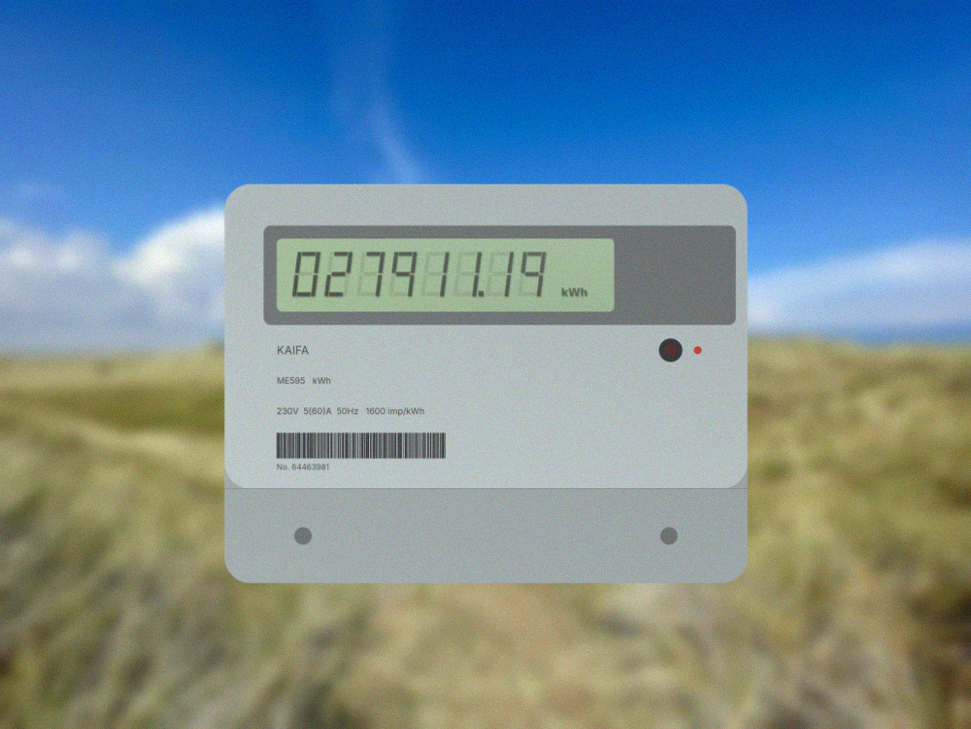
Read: 27911.19kWh
